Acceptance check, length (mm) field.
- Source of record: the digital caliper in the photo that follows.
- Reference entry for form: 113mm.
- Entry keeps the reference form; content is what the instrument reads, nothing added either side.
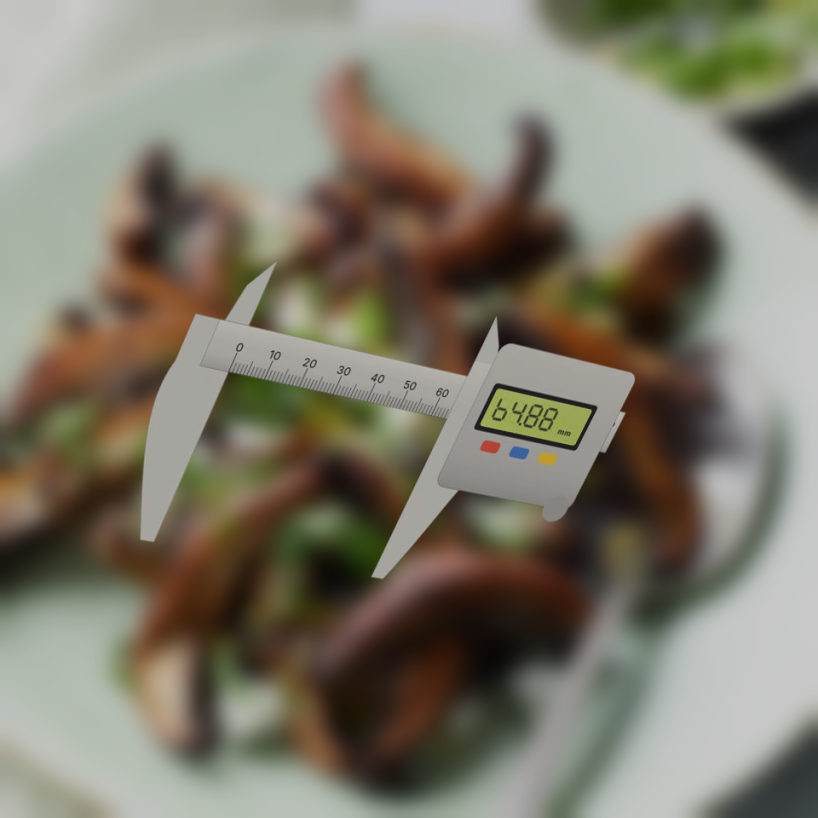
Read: 64.88mm
